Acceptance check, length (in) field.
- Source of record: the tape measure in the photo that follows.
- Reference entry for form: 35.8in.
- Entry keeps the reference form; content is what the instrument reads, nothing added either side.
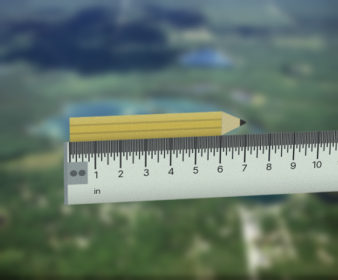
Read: 7in
